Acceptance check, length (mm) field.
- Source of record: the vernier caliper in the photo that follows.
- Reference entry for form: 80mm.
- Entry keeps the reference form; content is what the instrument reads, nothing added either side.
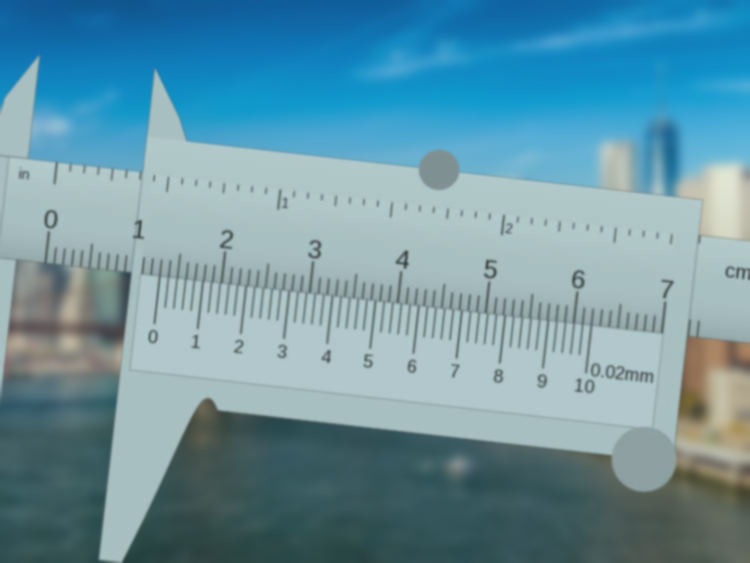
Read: 13.0mm
